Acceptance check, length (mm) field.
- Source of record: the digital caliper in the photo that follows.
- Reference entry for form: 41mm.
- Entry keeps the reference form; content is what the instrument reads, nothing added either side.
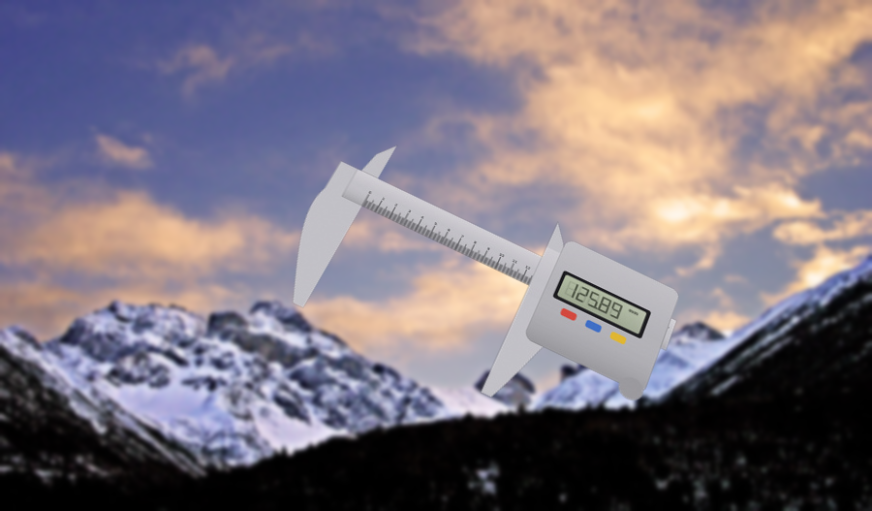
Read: 125.89mm
